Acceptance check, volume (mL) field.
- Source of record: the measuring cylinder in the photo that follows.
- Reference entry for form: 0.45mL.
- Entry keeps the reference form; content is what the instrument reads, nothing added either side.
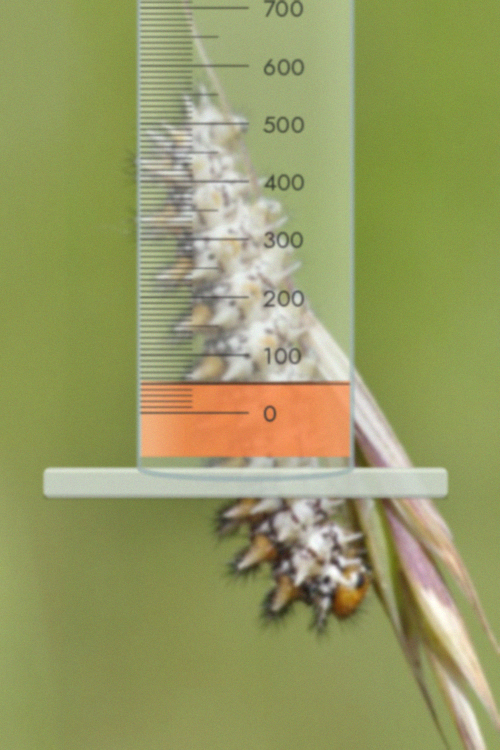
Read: 50mL
